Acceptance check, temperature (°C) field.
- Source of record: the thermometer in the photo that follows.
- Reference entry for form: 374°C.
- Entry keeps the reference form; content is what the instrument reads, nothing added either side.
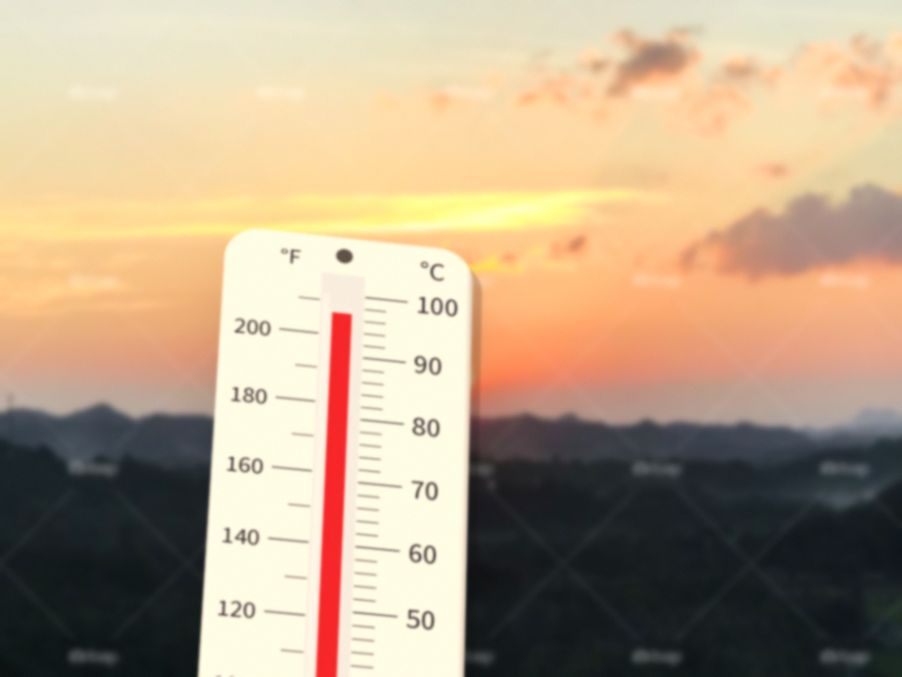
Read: 97°C
